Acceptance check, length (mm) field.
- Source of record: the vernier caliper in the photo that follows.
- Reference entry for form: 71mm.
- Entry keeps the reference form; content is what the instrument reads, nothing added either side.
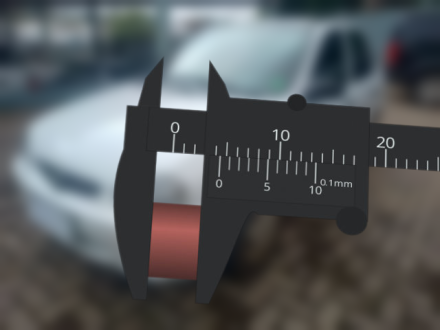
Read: 4.4mm
